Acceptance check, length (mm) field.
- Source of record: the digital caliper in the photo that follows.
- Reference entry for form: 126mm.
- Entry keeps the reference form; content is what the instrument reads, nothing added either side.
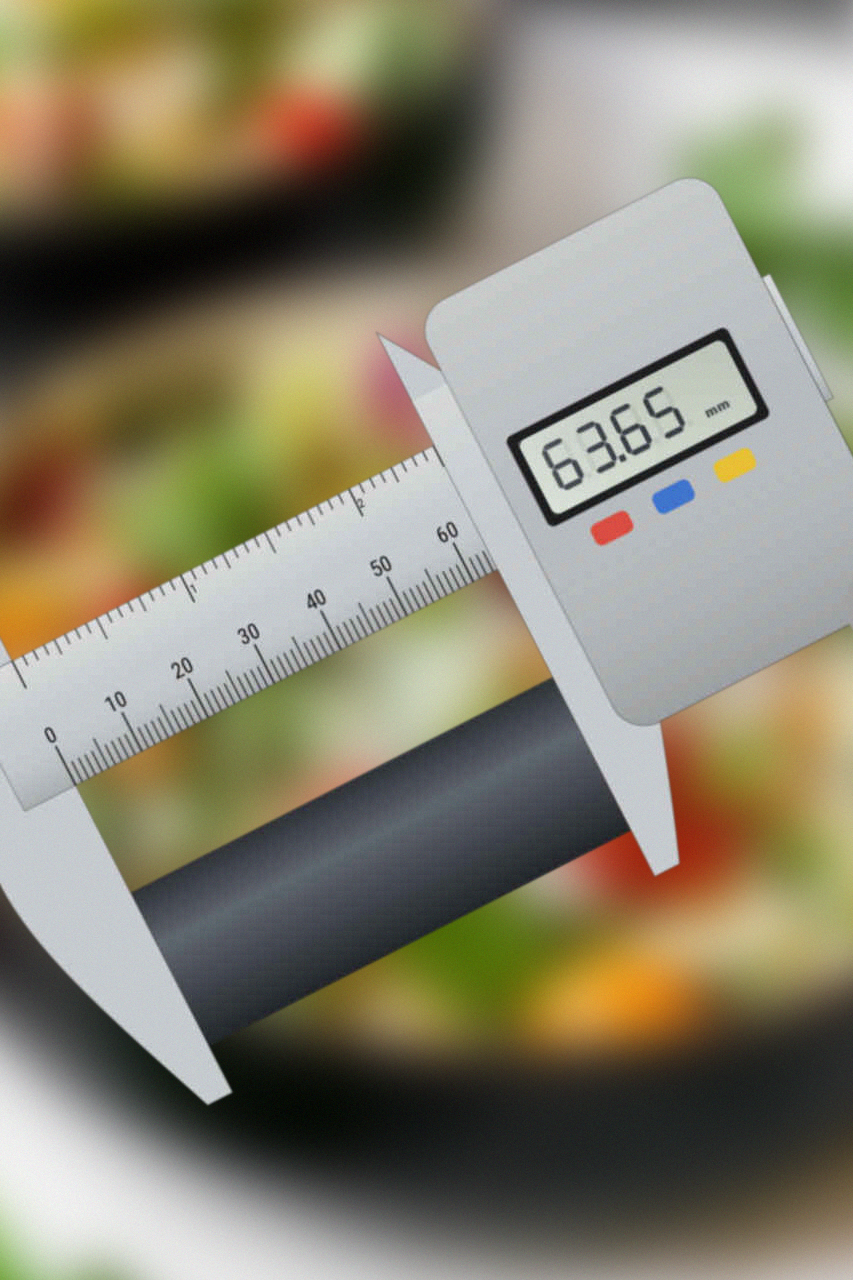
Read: 63.65mm
